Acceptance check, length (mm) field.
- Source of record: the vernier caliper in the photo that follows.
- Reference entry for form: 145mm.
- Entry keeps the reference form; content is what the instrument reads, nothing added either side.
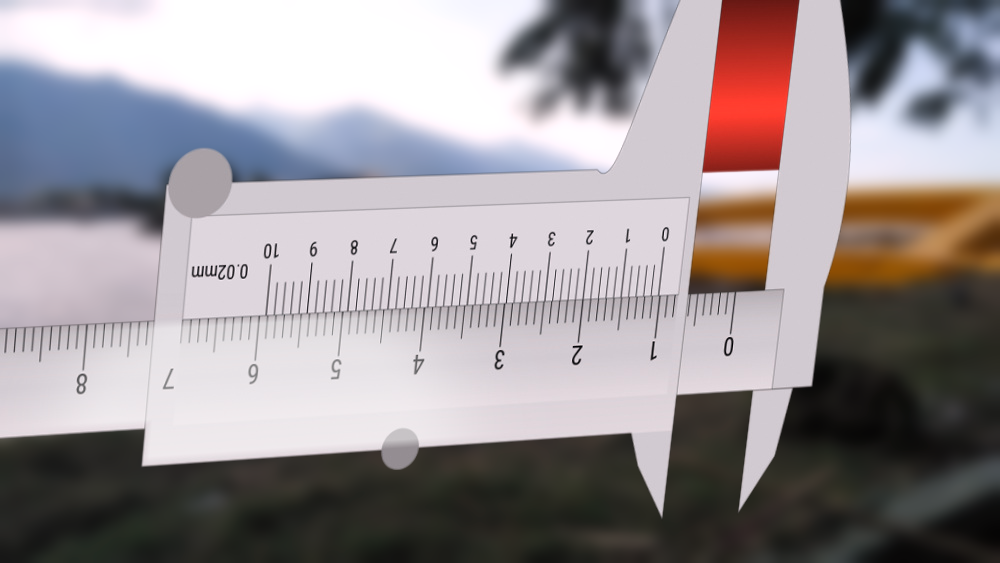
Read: 10.2mm
